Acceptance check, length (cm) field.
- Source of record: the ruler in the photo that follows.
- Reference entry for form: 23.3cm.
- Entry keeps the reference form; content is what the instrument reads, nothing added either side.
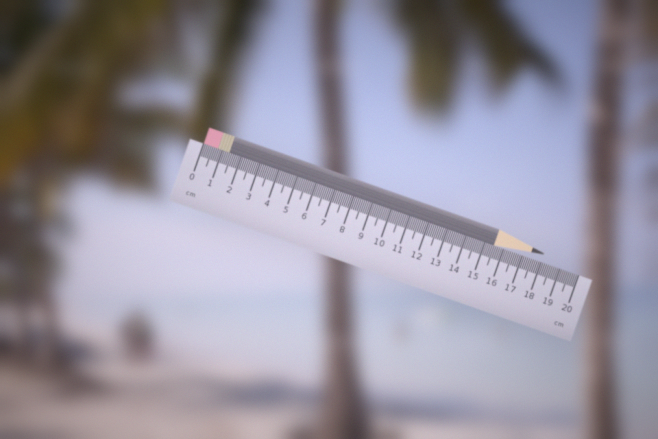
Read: 18cm
